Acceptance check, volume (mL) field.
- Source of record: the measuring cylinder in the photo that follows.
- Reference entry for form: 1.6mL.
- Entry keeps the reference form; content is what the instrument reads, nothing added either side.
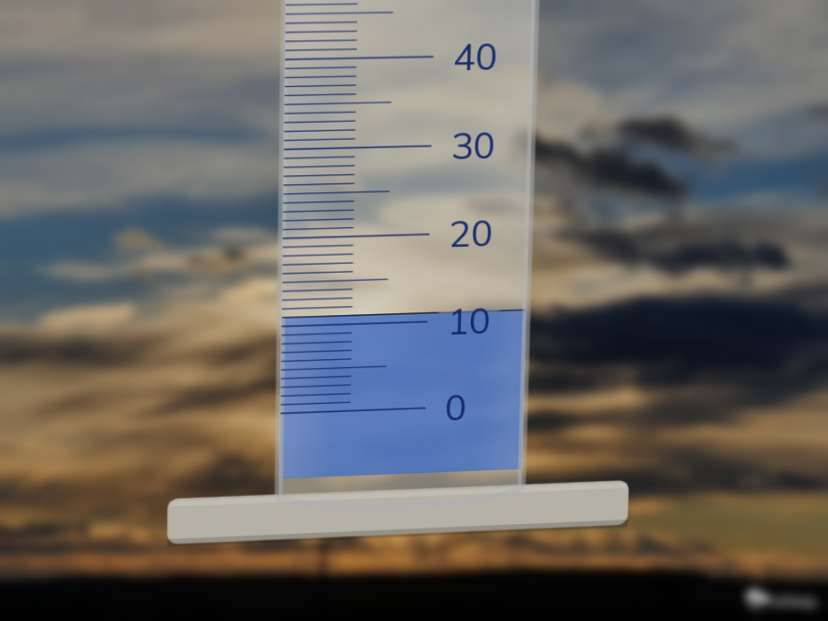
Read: 11mL
